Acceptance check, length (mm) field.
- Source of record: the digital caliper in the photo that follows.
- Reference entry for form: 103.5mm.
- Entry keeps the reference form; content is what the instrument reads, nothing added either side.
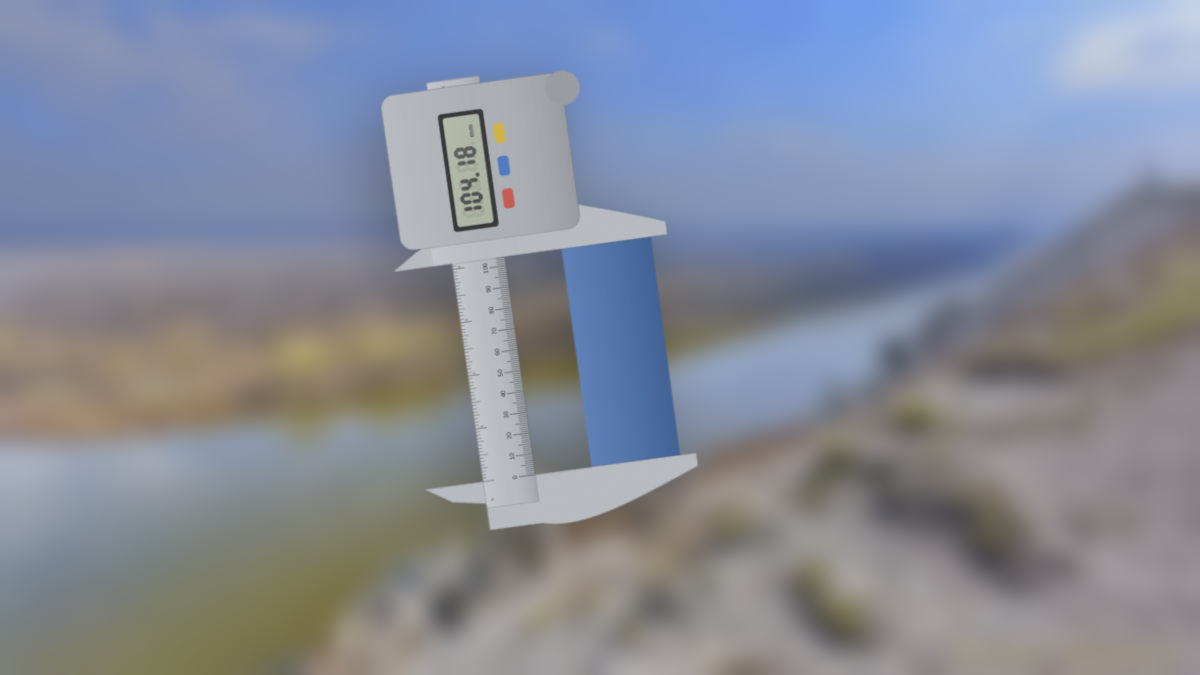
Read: 104.18mm
